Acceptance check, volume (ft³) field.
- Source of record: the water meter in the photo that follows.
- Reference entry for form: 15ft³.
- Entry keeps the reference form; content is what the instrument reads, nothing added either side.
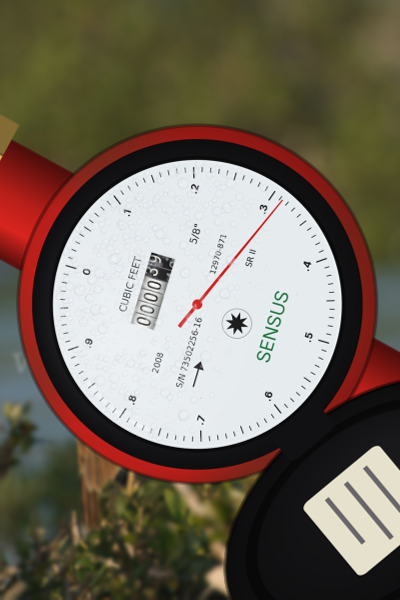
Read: 39.31ft³
